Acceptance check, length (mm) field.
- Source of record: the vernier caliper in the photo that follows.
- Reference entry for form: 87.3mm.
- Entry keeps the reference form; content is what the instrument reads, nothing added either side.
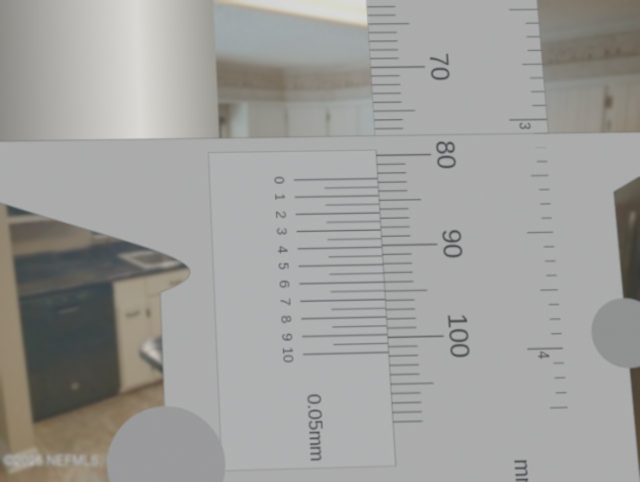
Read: 82.6mm
